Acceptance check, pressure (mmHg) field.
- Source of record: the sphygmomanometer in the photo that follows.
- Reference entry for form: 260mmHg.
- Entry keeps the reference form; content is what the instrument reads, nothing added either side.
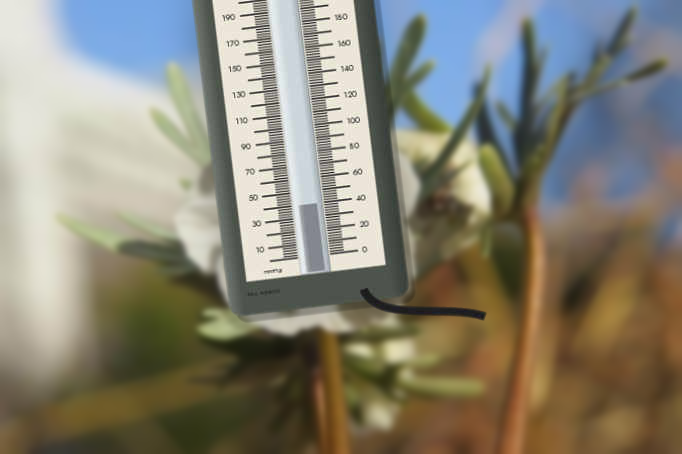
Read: 40mmHg
